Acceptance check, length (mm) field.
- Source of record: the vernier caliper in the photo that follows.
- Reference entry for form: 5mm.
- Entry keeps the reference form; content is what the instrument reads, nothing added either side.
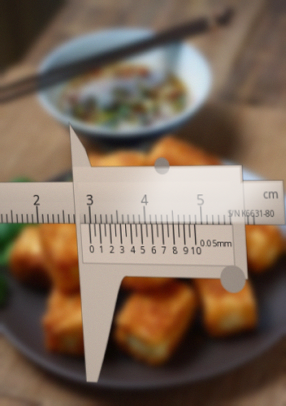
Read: 29.8mm
